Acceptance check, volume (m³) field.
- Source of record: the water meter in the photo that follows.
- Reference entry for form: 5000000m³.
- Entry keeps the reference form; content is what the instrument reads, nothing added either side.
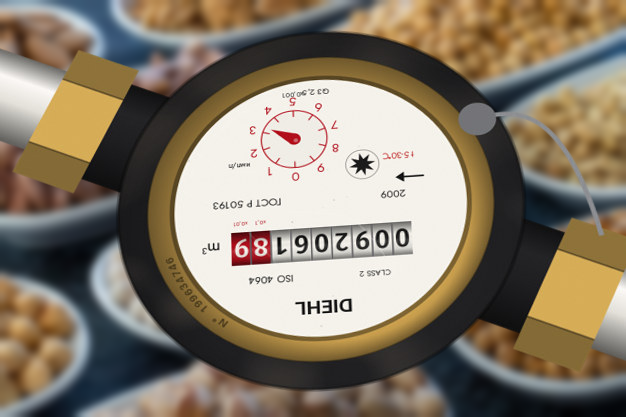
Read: 92061.893m³
